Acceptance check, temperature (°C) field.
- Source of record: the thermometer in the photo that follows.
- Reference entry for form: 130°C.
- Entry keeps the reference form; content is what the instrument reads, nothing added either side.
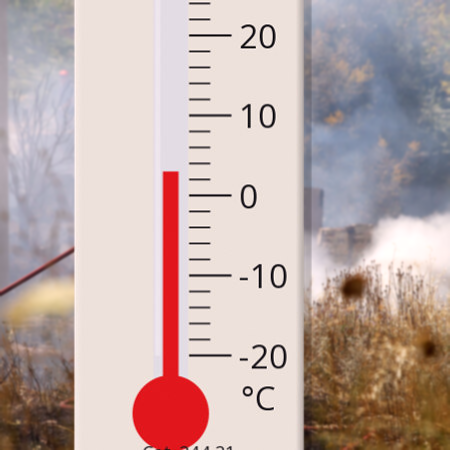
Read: 3°C
